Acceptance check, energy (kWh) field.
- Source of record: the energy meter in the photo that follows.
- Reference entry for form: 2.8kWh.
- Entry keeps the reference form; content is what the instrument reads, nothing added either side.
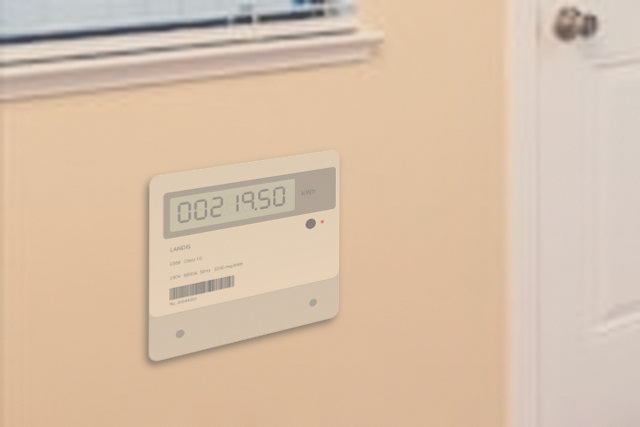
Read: 219.50kWh
